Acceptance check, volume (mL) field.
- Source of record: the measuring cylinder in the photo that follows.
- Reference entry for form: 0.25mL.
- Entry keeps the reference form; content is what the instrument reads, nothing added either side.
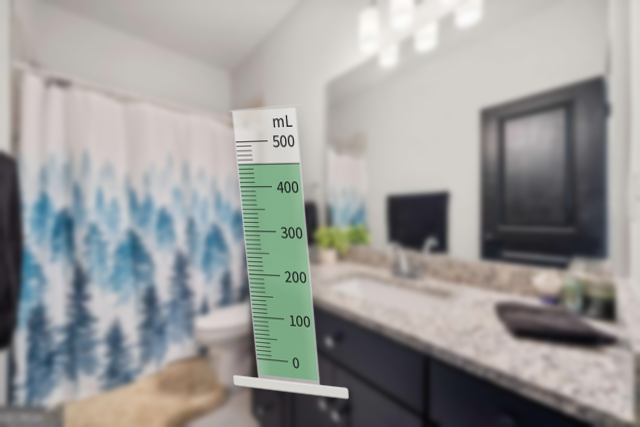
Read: 450mL
